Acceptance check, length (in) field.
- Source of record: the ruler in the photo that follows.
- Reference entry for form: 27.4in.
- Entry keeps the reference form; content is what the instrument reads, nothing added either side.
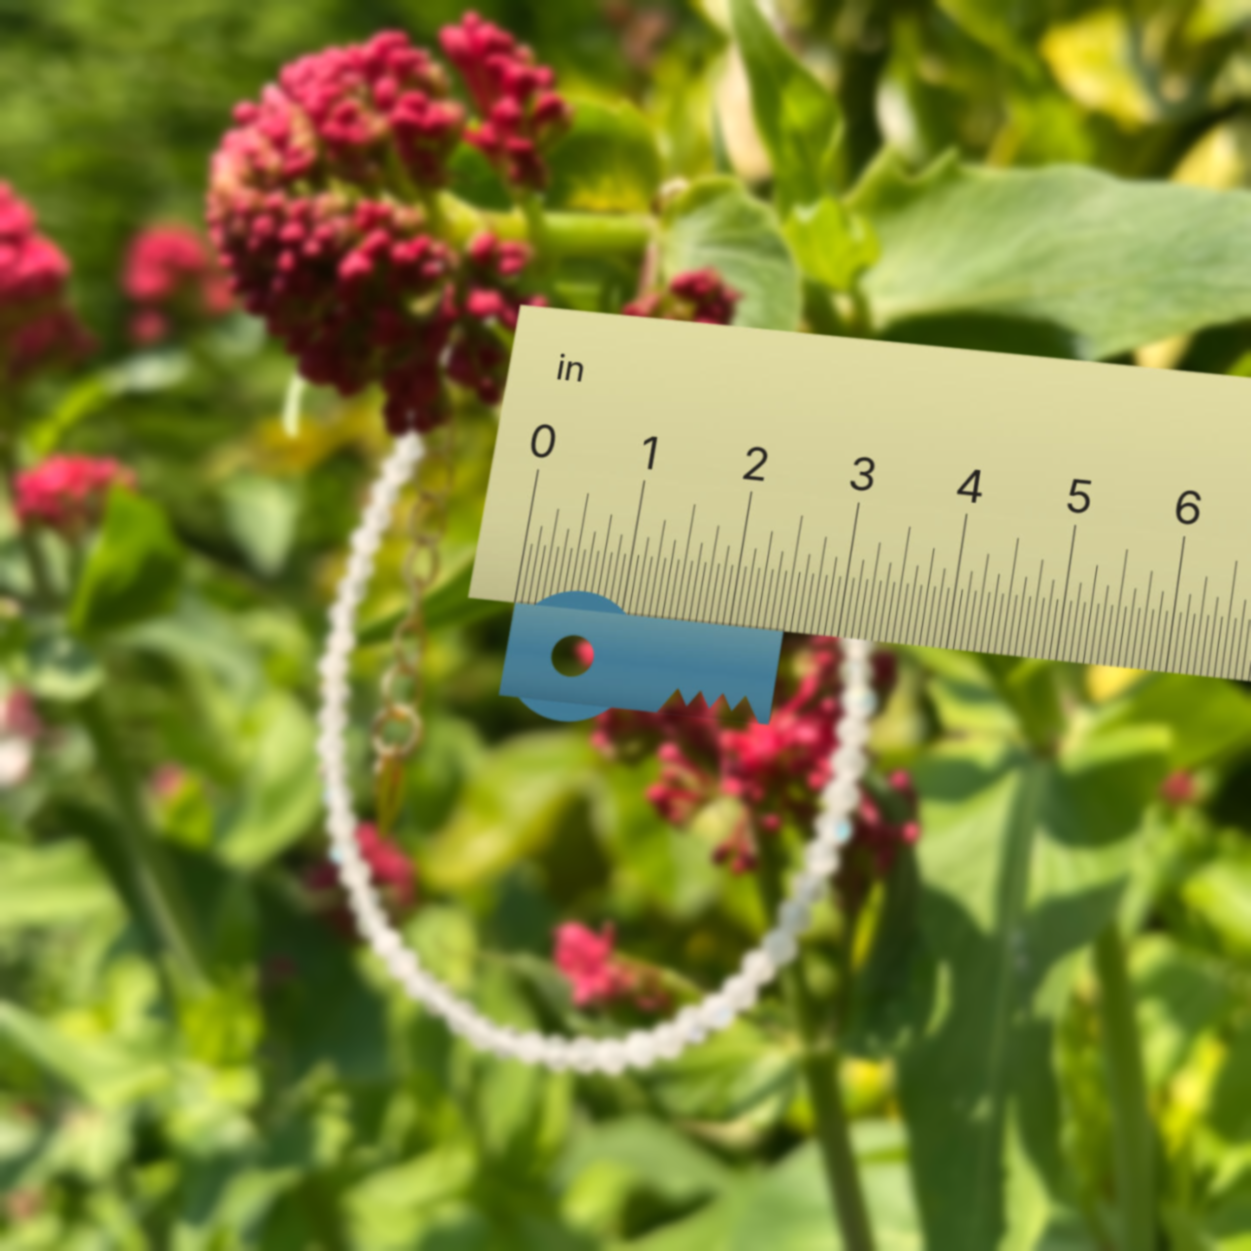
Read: 2.5in
